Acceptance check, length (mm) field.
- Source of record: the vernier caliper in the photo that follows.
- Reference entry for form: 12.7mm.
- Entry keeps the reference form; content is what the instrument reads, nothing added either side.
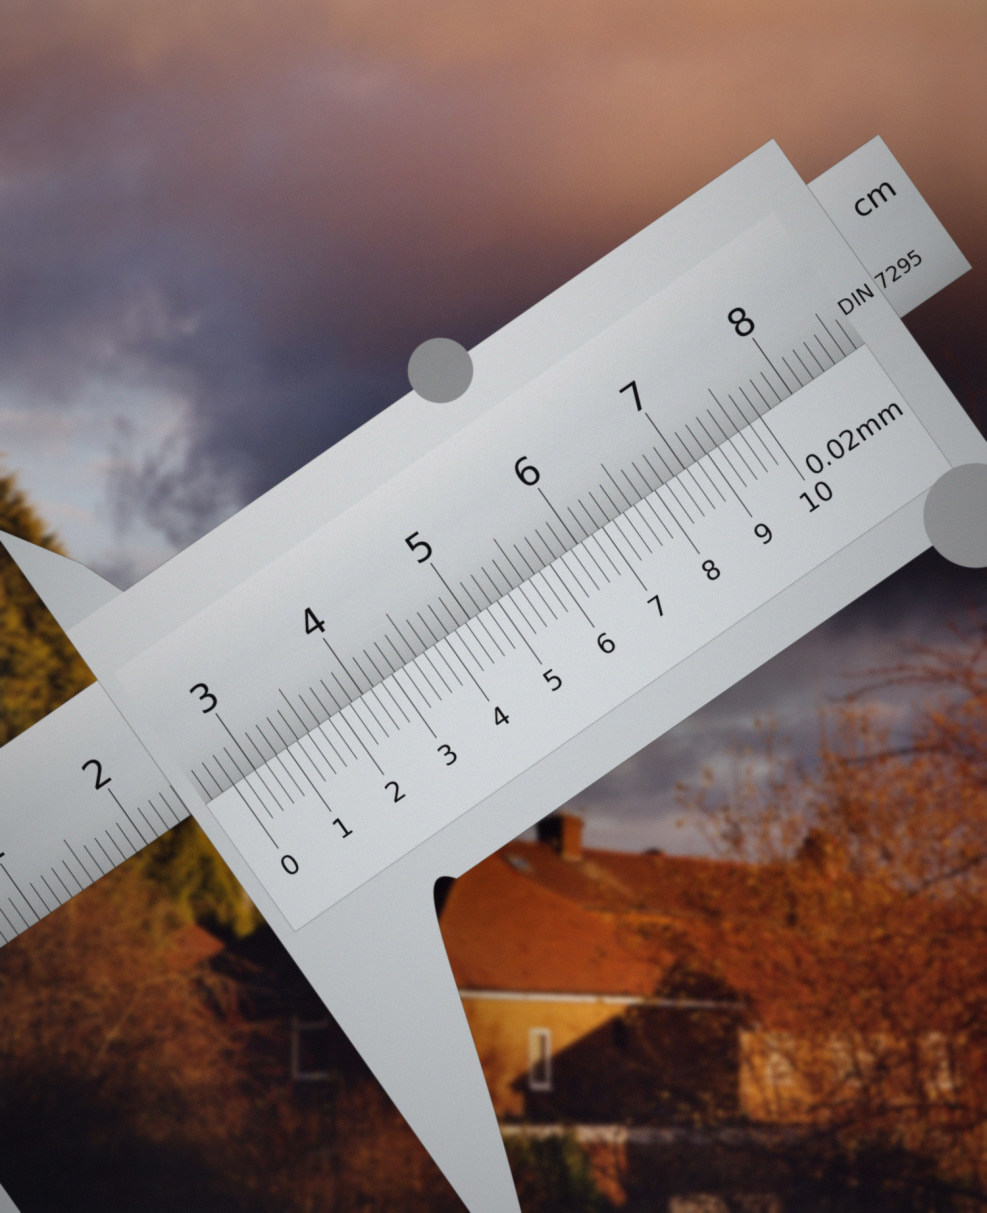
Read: 28.0mm
